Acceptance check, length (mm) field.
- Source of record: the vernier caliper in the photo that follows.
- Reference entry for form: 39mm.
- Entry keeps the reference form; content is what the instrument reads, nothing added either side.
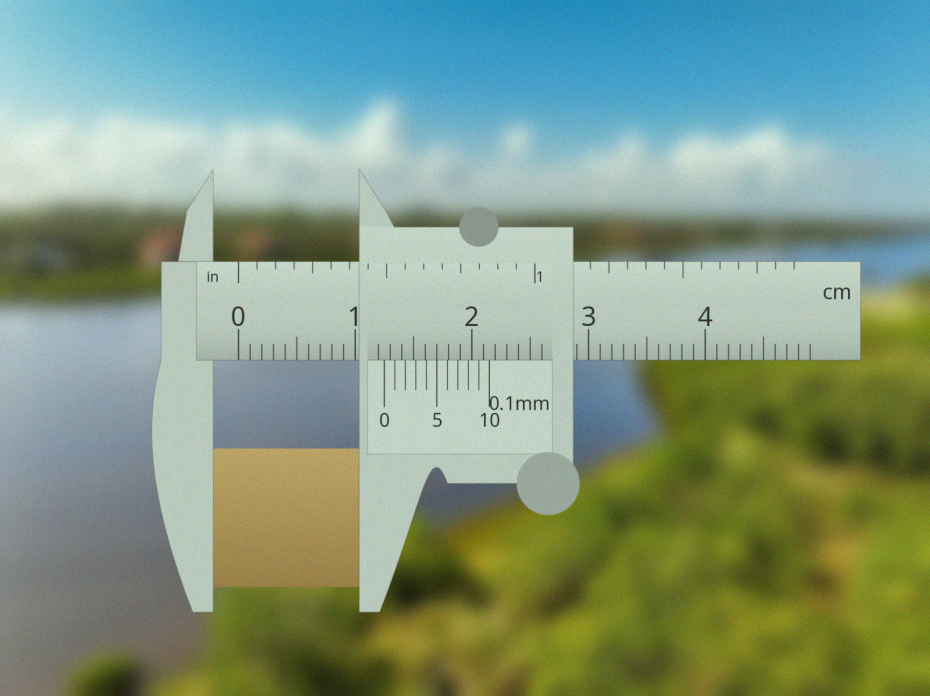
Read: 12.5mm
